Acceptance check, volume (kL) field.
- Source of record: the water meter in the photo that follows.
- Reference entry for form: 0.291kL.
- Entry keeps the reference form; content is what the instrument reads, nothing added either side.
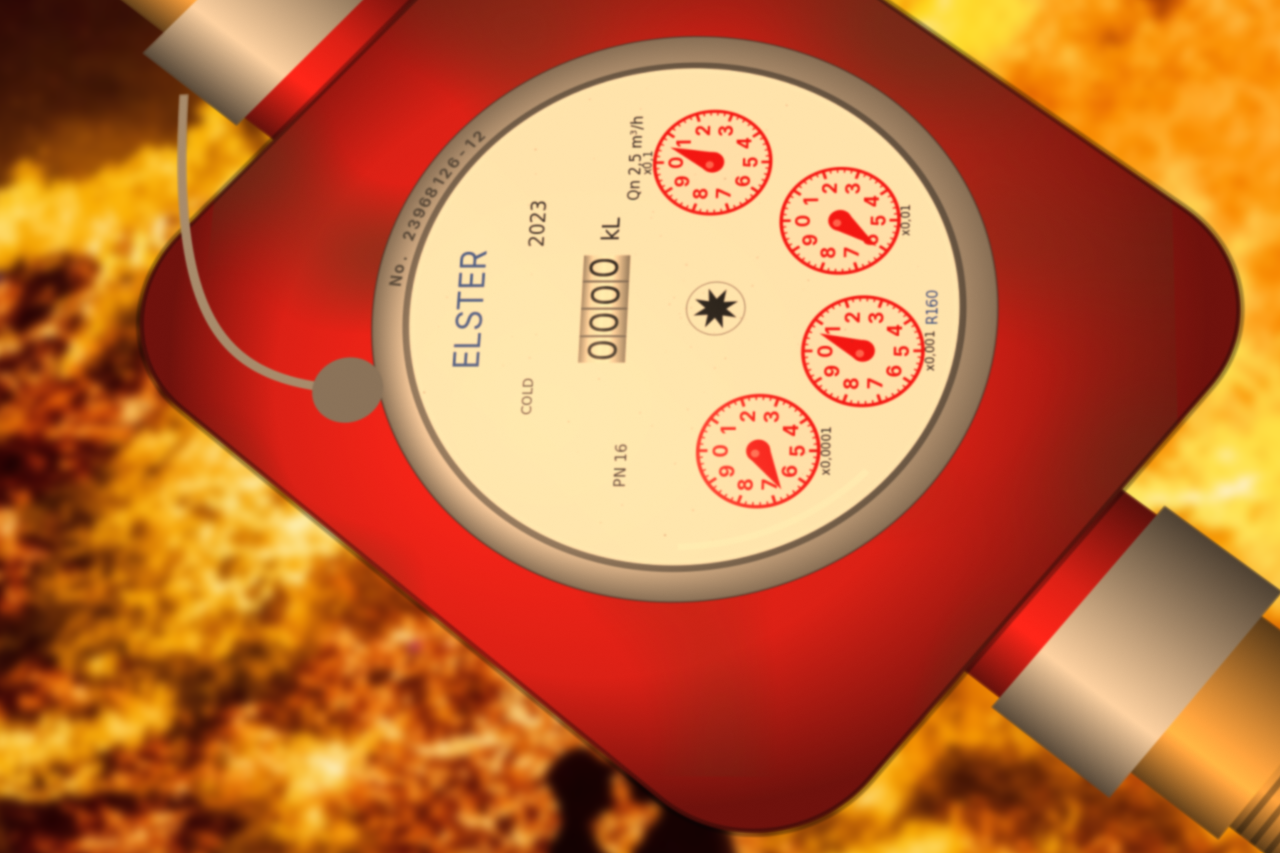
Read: 0.0606kL
